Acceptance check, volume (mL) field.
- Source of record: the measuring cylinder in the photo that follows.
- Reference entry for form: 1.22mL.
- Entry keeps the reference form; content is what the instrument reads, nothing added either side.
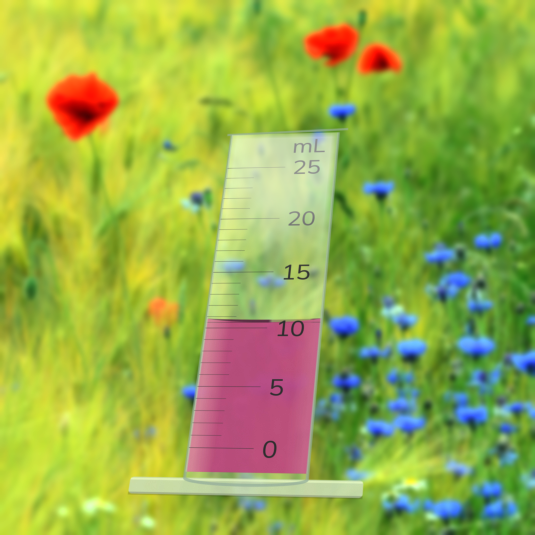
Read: 10.5mL
